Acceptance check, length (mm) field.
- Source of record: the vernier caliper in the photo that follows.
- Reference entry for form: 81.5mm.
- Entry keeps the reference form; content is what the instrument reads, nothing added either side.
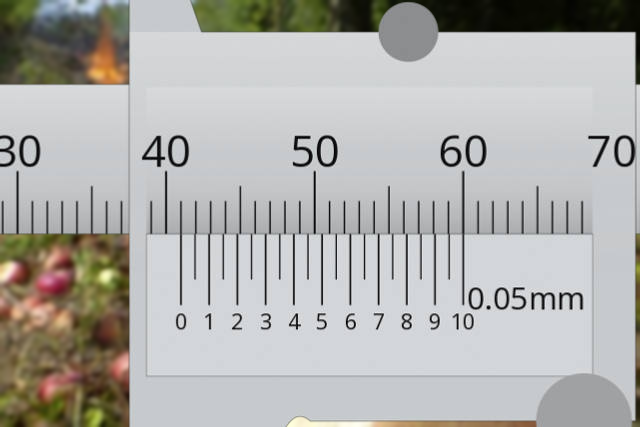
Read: 41.0mm
